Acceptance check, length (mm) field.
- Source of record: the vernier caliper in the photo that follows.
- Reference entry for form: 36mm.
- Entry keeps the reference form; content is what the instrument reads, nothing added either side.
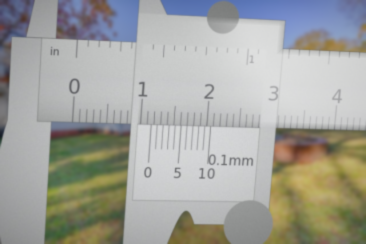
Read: 11.6mm
